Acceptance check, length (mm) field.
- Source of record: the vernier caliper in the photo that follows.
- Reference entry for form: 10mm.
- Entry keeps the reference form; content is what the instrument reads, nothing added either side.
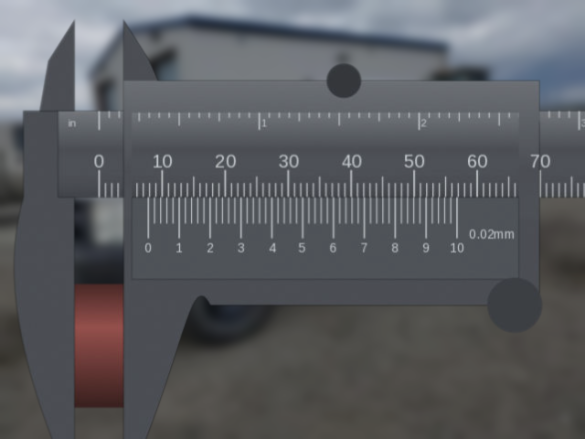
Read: 7.8mm
